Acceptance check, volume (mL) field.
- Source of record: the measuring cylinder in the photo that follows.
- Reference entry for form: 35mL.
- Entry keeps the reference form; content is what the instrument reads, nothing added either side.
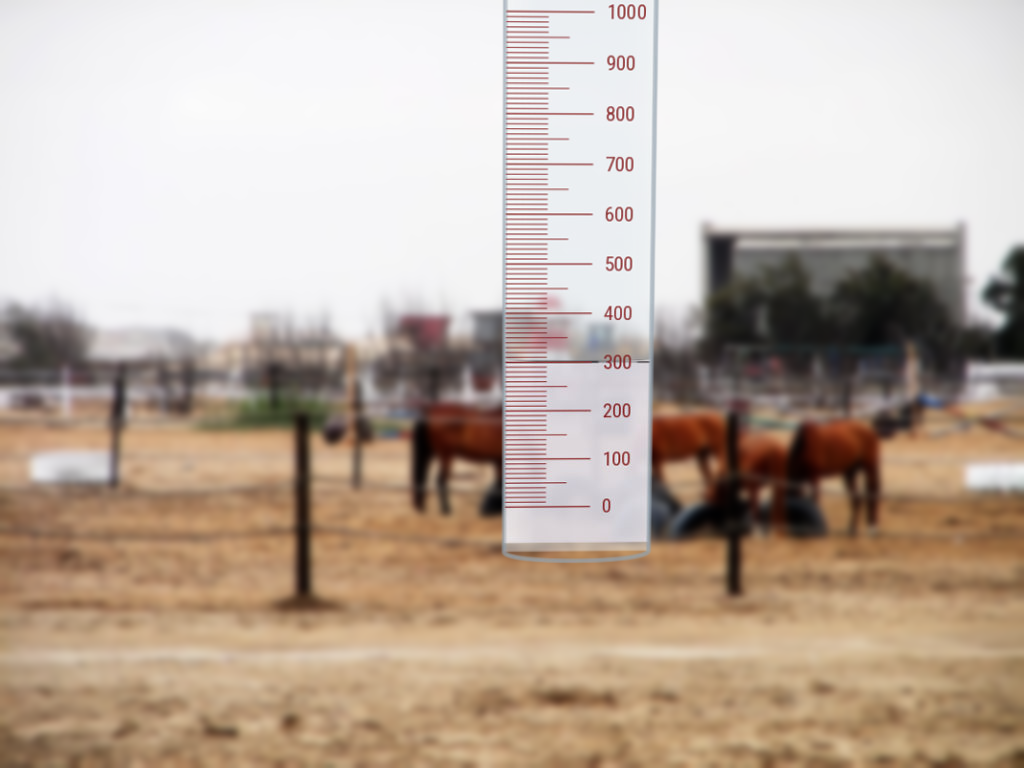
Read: 300mL
